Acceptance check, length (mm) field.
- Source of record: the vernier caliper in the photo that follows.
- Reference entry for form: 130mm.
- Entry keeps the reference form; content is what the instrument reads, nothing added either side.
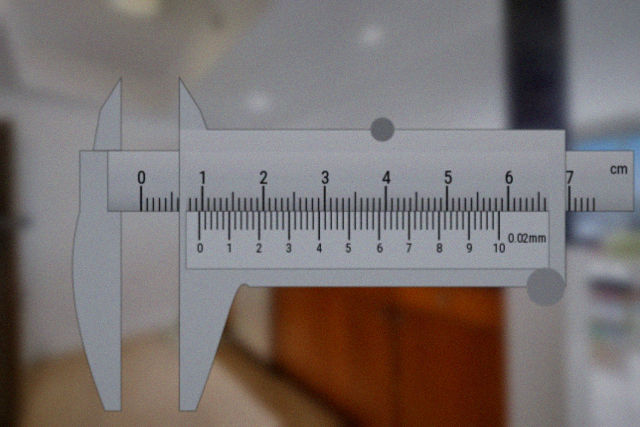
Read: 9.5mm
